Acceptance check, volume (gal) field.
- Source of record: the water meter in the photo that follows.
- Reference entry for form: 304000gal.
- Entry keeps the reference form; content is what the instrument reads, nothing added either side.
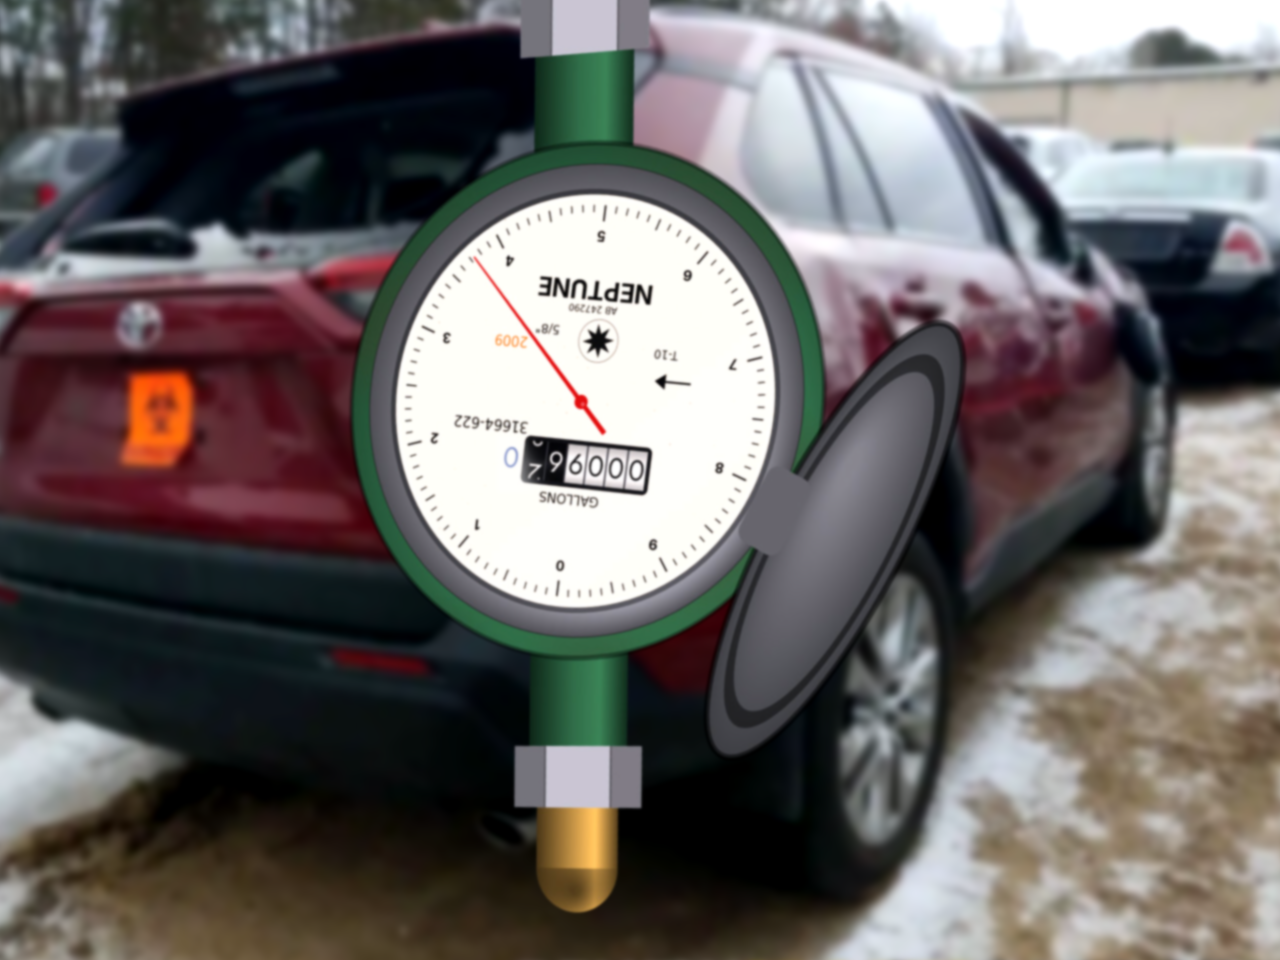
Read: 9623.7gal
